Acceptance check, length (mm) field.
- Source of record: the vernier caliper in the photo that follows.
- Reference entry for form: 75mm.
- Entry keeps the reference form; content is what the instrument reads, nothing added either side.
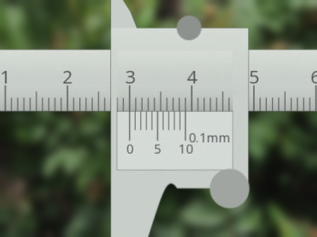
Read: 30.0mm
